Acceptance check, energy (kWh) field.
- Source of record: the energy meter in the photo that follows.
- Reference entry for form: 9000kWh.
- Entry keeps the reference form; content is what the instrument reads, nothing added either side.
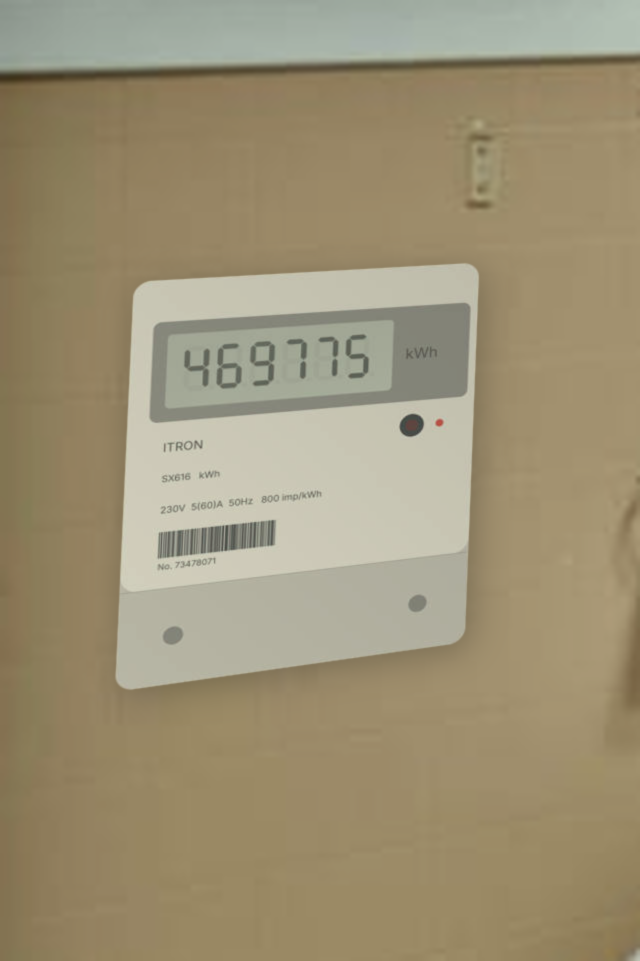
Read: 469775kWh
